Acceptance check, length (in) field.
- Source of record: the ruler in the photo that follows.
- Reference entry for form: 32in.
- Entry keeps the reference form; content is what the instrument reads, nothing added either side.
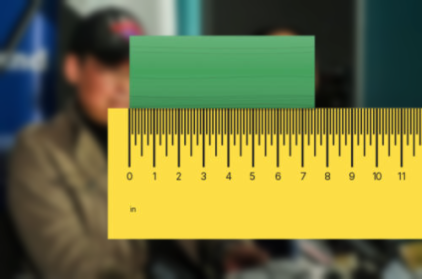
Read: 7.5in
